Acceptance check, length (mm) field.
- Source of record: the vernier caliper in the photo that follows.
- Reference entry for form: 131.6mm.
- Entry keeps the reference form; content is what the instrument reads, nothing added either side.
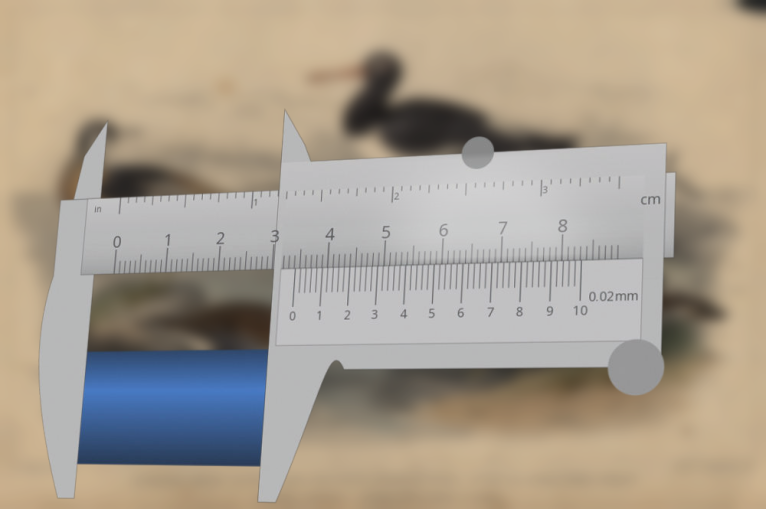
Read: 34.2mm
